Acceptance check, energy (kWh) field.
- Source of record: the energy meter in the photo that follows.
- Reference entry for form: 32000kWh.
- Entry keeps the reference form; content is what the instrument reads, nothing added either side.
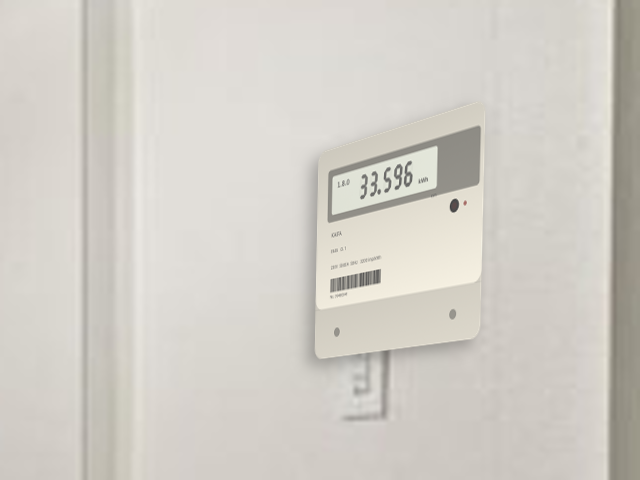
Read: 33.596kWh
